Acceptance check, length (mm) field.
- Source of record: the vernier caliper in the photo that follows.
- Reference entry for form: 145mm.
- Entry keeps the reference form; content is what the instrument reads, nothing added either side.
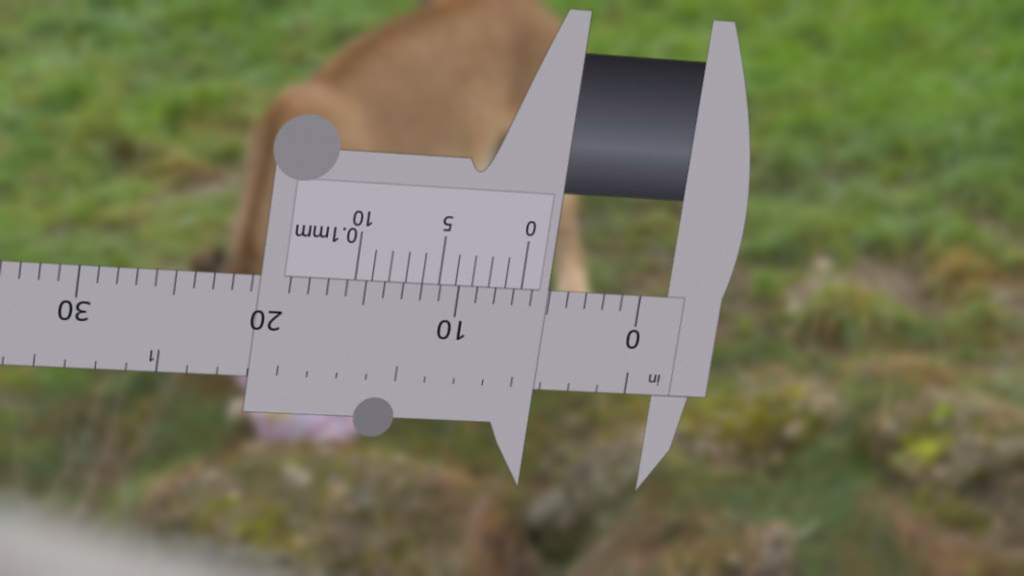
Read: 6.6mm
